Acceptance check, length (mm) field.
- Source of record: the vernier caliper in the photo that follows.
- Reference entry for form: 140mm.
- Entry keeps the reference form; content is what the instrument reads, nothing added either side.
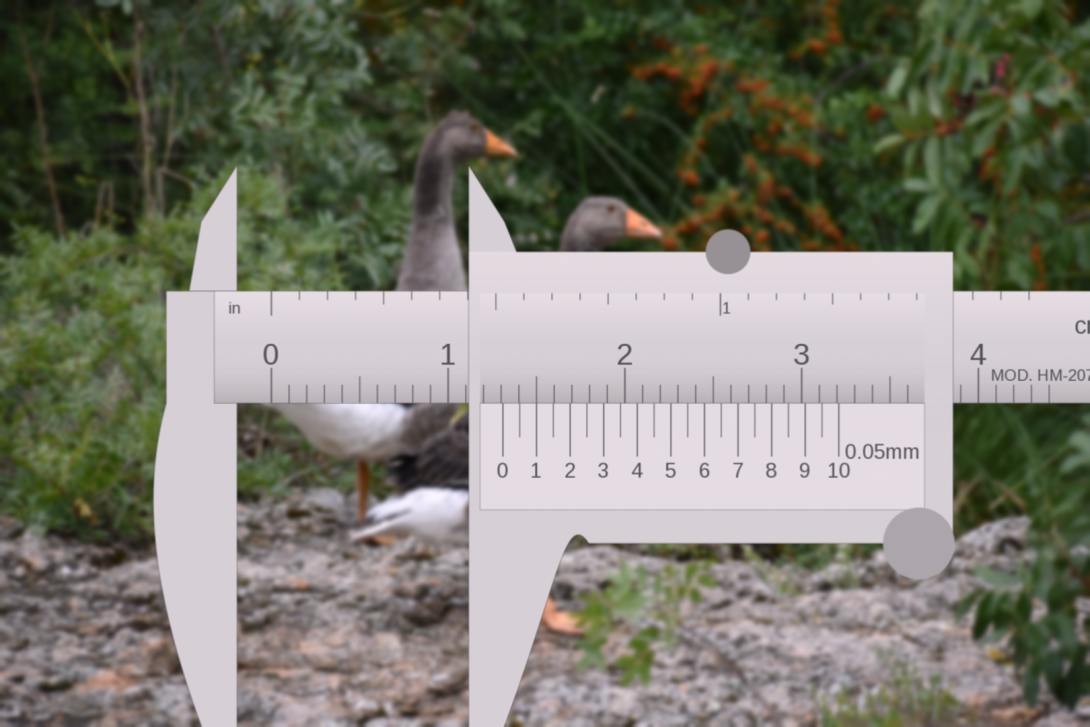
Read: 13.1mm
